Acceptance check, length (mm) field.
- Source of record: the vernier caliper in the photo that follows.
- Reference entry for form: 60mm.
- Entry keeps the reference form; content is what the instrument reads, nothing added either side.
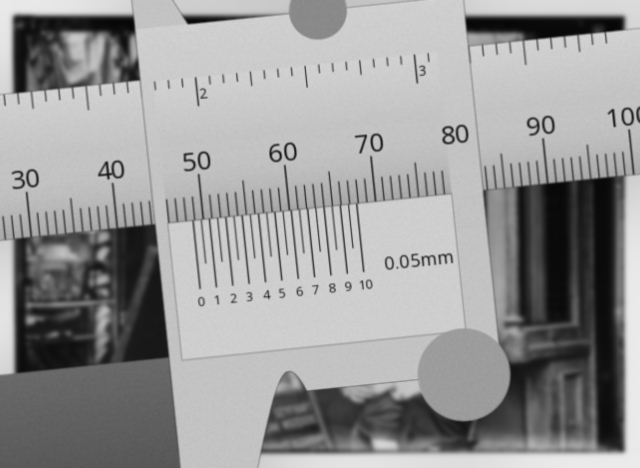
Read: 48.8mm
